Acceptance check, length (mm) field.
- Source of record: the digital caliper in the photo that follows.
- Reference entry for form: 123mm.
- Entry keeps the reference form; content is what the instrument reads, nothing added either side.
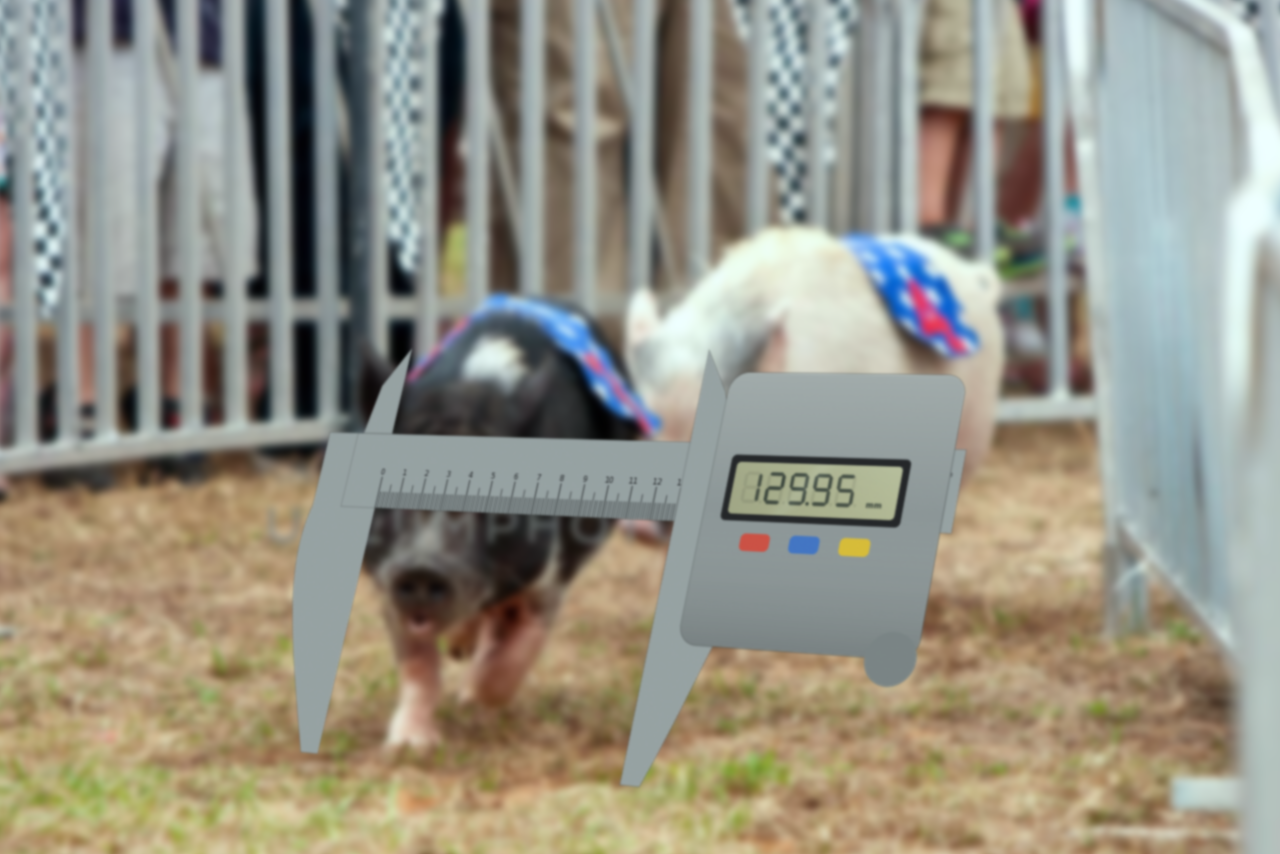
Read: 129.95mm
